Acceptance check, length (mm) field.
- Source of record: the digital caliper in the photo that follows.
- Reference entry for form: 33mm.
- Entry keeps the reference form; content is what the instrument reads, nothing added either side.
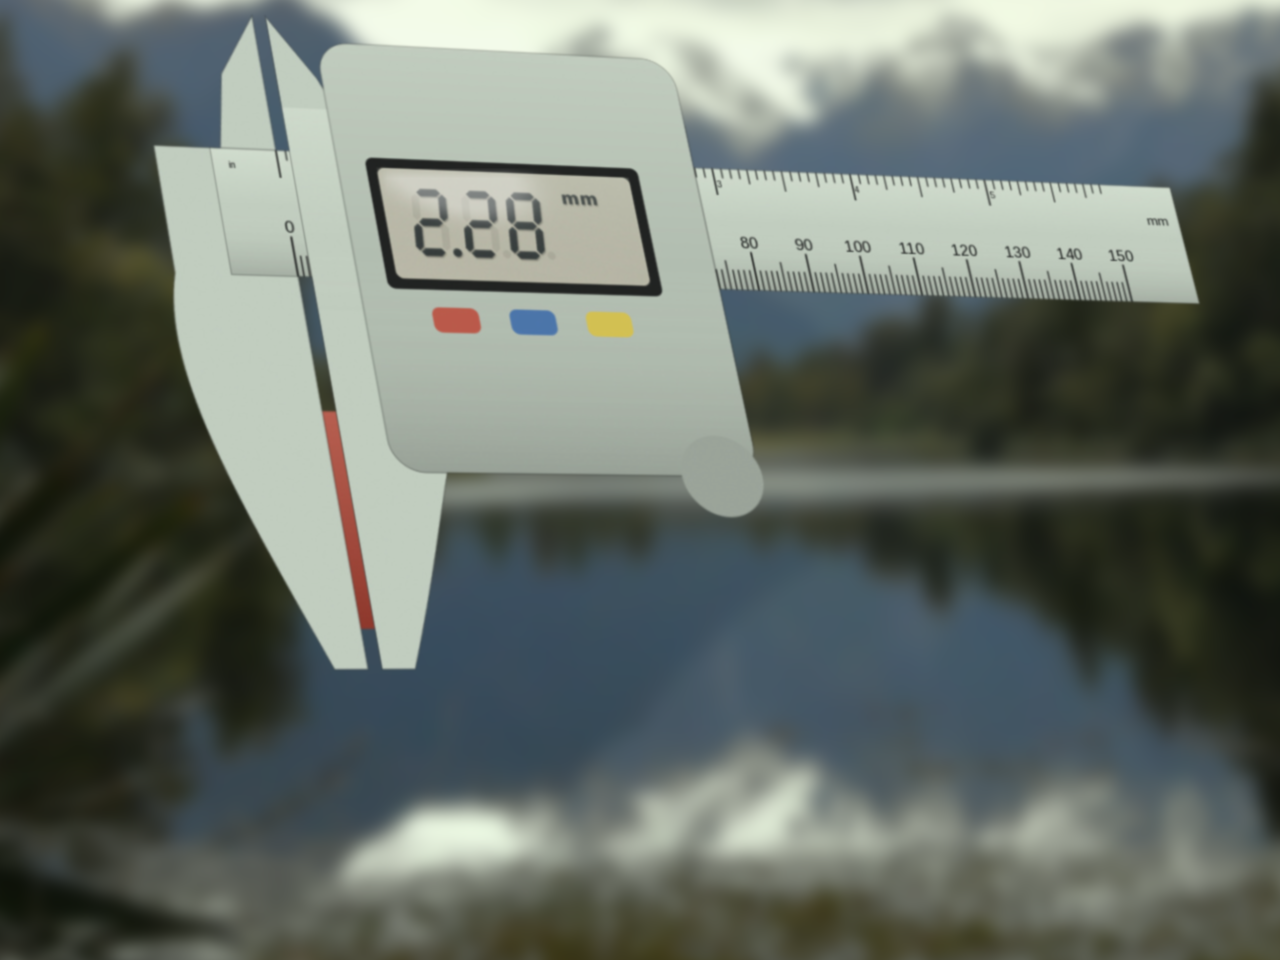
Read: 2.28mm
